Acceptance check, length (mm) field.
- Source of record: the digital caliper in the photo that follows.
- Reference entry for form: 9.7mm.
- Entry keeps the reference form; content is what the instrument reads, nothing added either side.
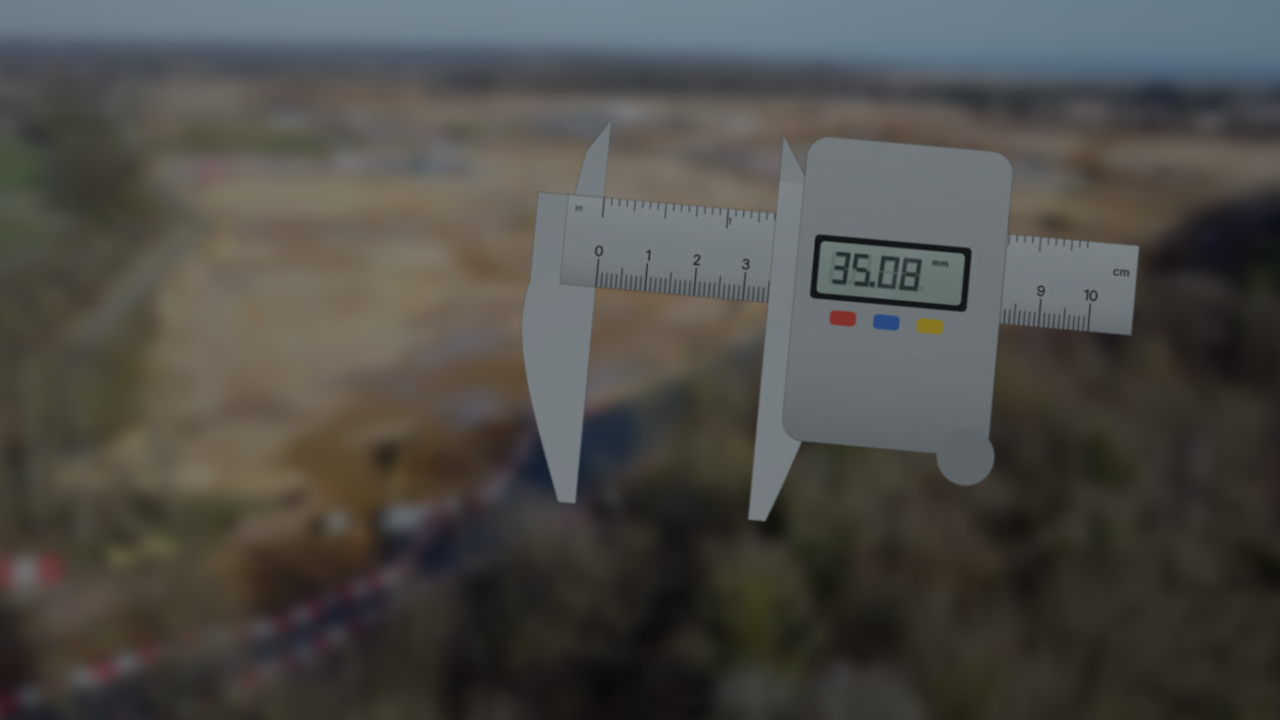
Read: 35.08mm
